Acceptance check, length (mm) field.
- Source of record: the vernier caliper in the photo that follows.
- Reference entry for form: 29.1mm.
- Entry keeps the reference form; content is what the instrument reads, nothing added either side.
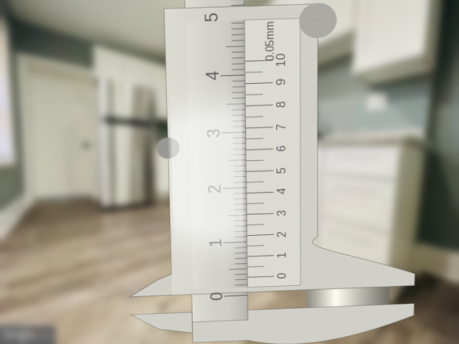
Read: 3.4mm
